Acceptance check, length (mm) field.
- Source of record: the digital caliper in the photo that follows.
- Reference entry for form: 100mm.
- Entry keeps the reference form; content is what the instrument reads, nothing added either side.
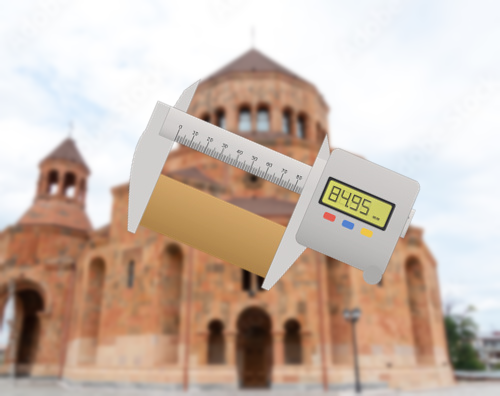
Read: 84.95mm
